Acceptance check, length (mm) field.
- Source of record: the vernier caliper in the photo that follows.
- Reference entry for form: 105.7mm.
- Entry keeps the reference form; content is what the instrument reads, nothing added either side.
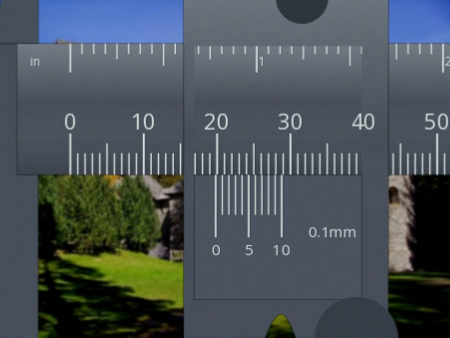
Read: 19.8mm
